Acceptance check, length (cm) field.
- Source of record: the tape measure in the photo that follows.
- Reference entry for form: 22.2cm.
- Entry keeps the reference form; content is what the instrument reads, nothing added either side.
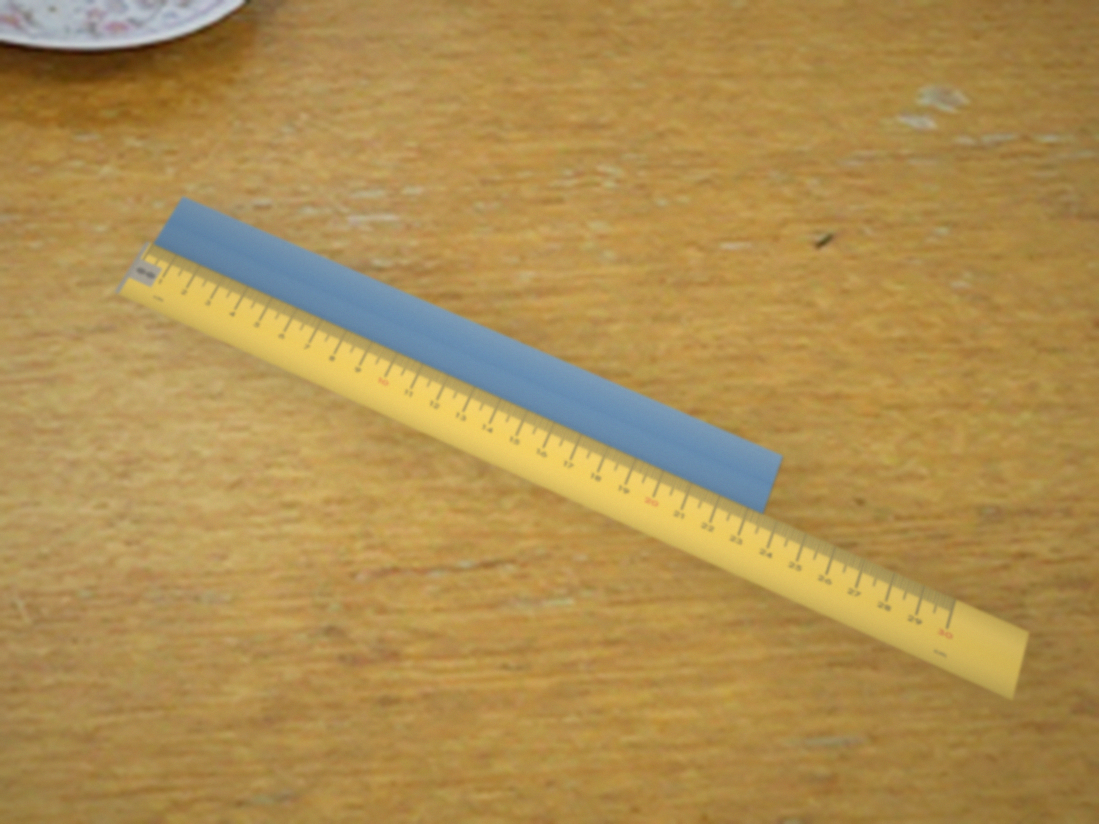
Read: 23.5cm
